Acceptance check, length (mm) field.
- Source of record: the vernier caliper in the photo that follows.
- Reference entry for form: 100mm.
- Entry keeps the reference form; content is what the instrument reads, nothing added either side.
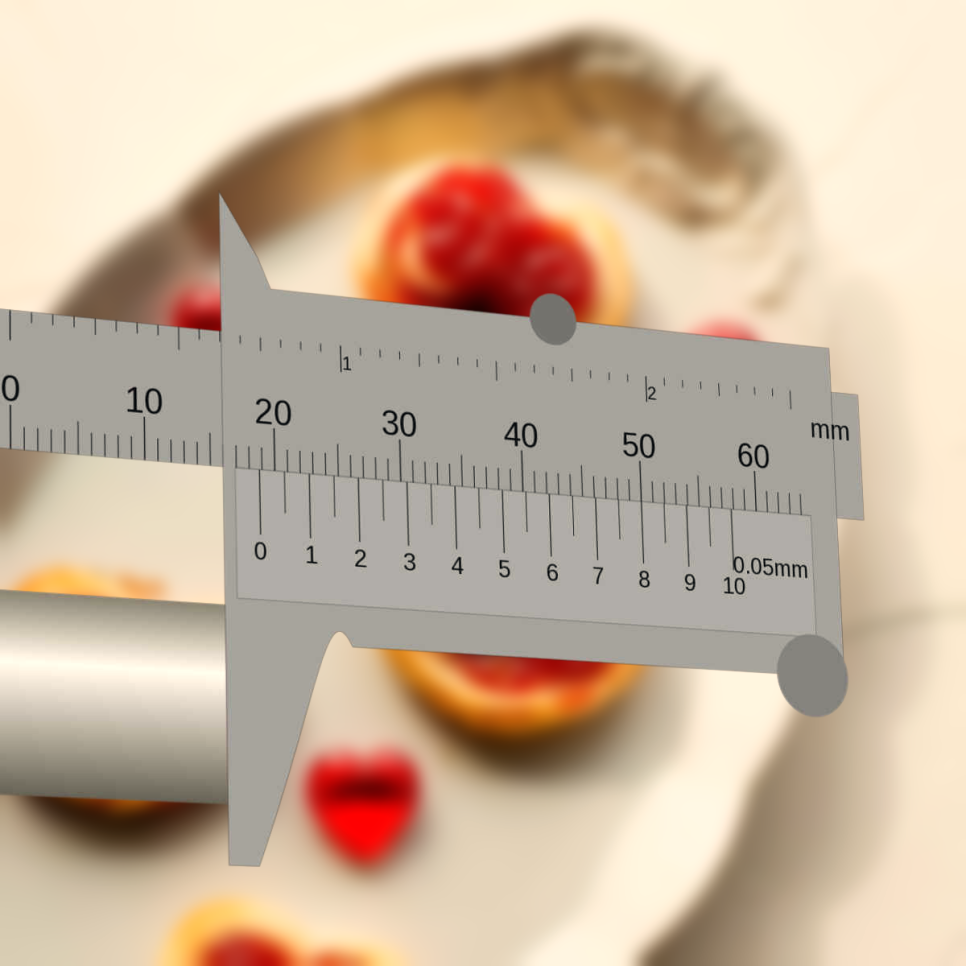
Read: 18.8mm
